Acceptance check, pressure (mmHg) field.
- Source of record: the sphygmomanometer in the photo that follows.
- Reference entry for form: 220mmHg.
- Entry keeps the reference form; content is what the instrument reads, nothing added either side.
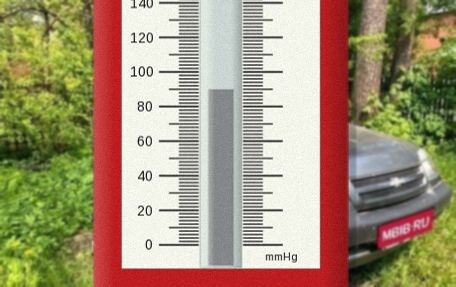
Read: 90mmHg
